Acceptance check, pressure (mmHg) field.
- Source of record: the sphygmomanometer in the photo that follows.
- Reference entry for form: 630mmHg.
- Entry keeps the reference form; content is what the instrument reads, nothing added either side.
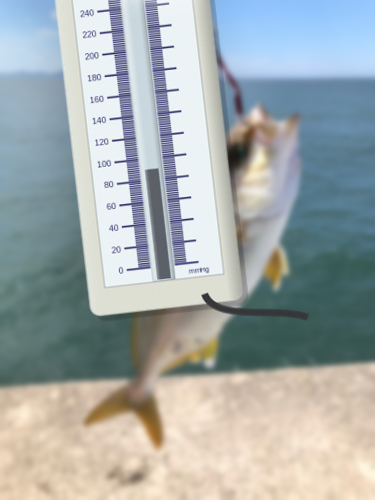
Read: 90mmHg
